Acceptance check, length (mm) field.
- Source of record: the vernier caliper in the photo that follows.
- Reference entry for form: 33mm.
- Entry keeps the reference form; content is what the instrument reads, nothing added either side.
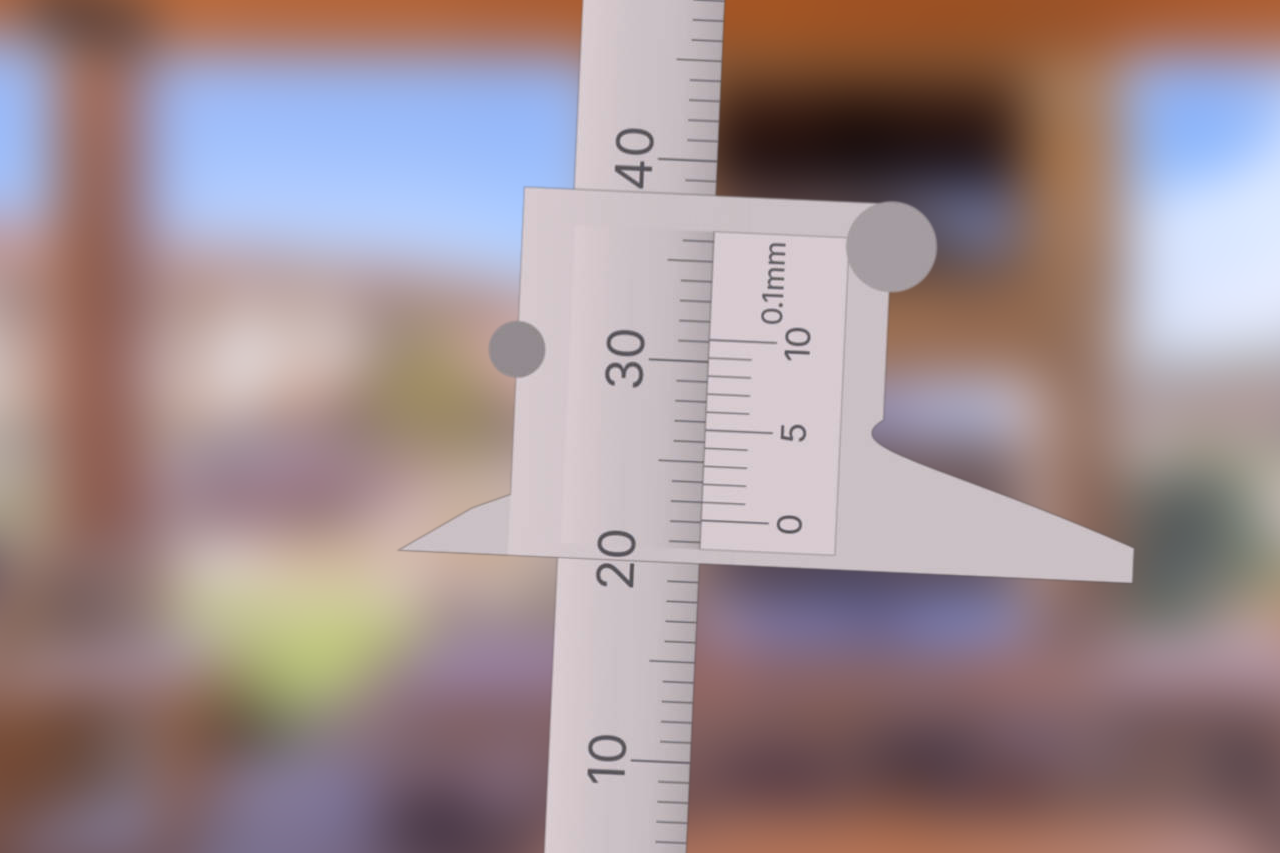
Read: 22.1mm
